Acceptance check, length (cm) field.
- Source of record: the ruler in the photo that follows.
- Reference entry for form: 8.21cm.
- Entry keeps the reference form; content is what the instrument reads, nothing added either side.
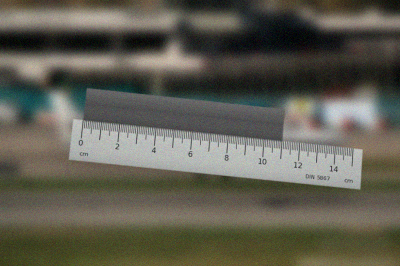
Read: 11cm
